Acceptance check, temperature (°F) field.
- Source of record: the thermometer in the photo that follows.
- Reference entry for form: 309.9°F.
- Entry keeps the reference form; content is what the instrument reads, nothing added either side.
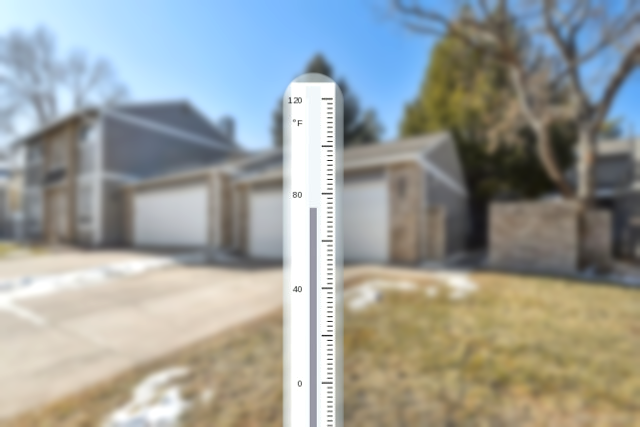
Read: 74°F
